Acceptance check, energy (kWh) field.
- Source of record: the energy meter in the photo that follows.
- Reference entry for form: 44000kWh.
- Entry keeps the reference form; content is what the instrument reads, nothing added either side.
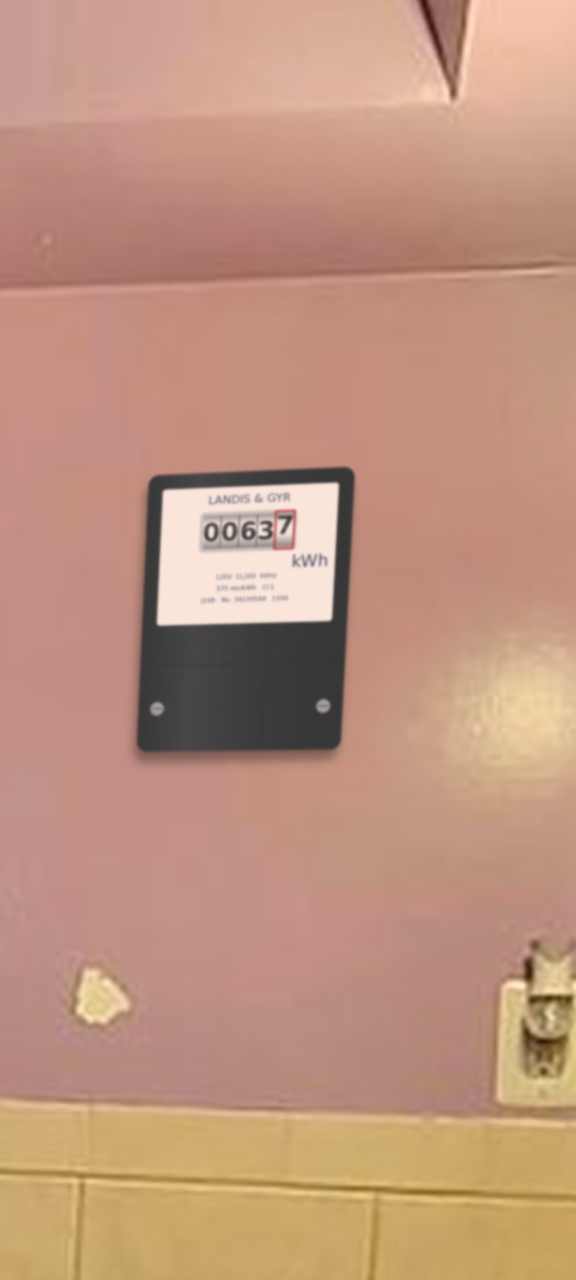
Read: 63.7kWh
